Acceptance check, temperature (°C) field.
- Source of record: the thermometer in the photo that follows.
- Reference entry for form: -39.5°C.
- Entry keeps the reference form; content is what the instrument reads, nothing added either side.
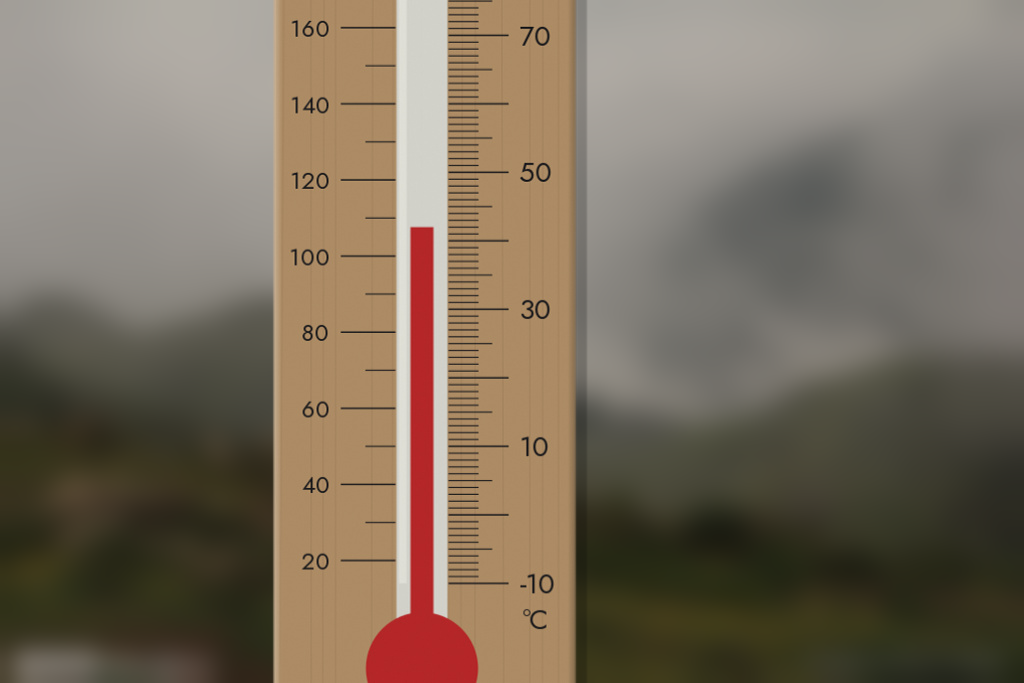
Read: 42°C
